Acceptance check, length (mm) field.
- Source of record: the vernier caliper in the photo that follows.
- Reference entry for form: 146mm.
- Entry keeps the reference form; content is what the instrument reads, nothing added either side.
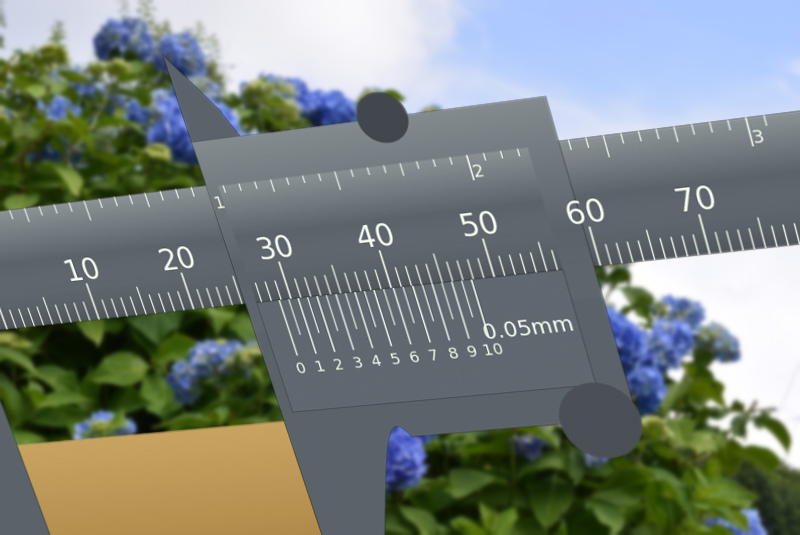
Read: 28.8mm
